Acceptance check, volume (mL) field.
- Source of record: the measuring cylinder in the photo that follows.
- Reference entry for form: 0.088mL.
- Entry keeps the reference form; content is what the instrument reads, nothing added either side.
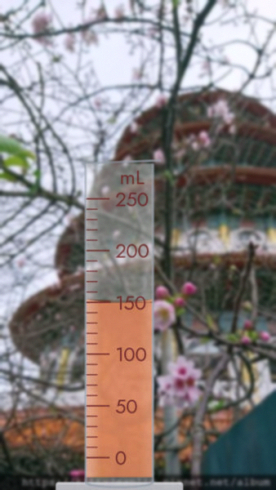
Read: 150mL
